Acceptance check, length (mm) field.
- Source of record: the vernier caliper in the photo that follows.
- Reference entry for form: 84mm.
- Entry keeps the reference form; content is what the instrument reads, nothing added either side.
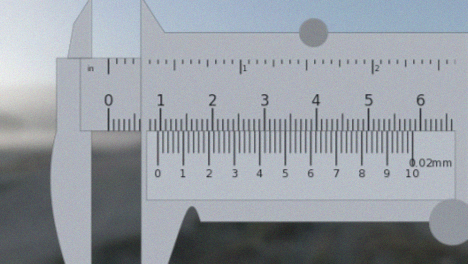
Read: 9.5mm
